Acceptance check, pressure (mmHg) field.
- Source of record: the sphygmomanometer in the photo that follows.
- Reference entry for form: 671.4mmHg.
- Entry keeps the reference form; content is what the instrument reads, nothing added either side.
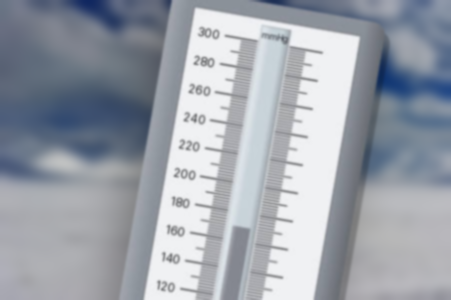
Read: 170mmHg
